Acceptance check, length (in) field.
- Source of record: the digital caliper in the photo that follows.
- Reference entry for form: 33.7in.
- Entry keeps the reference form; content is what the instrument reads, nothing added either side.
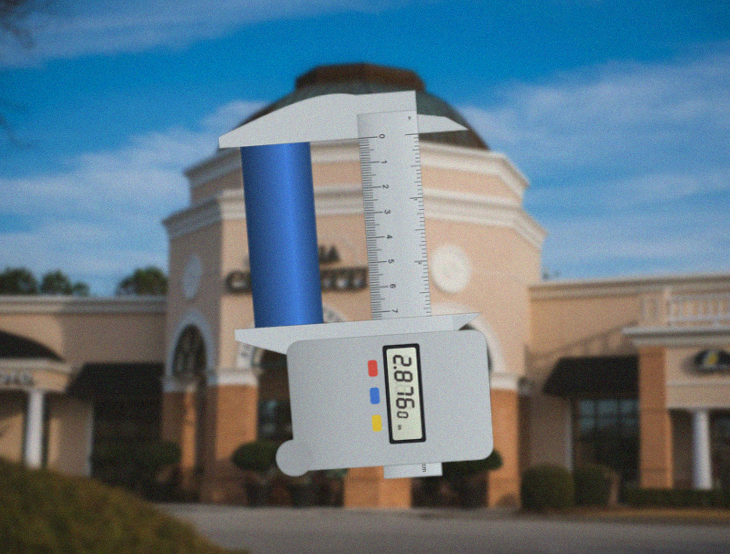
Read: 2.8760in
